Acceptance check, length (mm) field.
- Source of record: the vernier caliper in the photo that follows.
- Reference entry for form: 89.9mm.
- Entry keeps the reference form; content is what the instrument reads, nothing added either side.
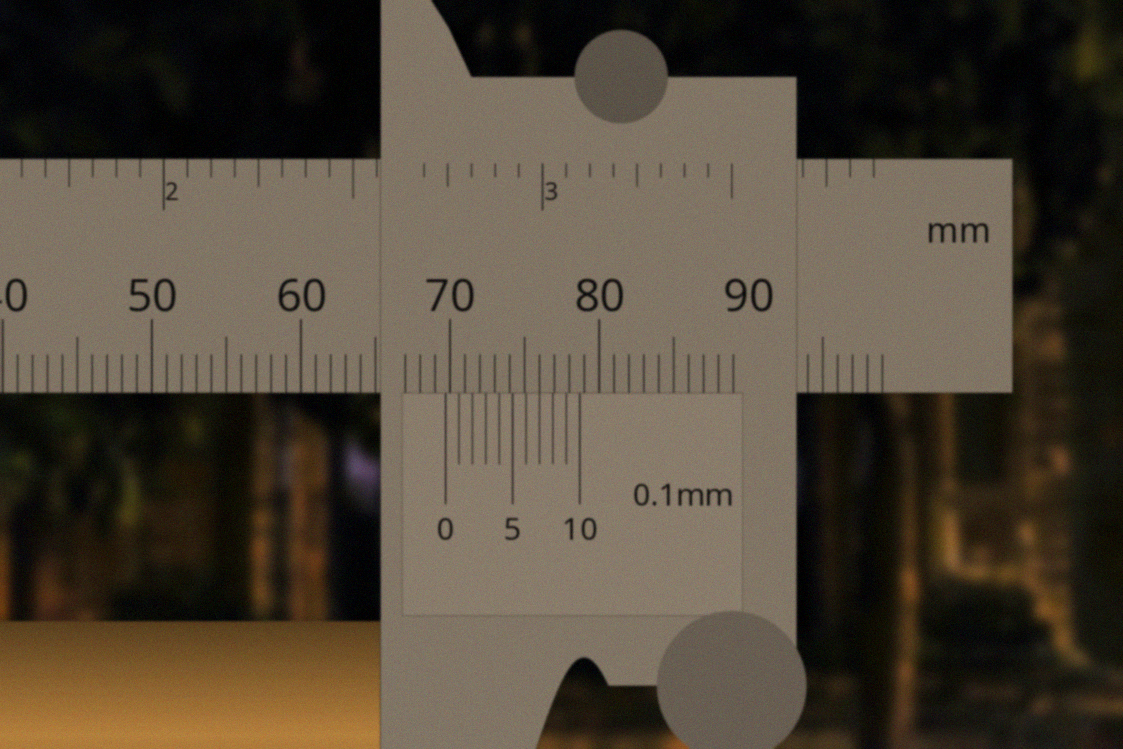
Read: 69.7mm
